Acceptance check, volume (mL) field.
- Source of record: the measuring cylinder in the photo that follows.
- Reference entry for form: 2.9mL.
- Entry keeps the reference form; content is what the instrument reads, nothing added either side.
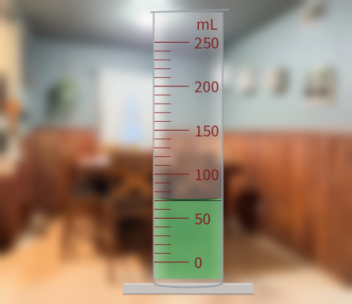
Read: 70mL
